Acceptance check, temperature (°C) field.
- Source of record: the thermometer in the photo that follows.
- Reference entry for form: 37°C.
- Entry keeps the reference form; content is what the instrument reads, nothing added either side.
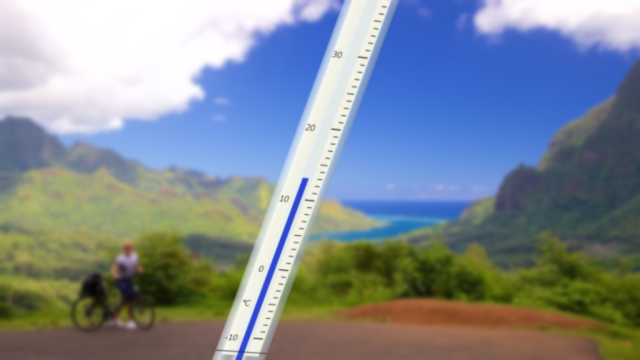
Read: 13°C
